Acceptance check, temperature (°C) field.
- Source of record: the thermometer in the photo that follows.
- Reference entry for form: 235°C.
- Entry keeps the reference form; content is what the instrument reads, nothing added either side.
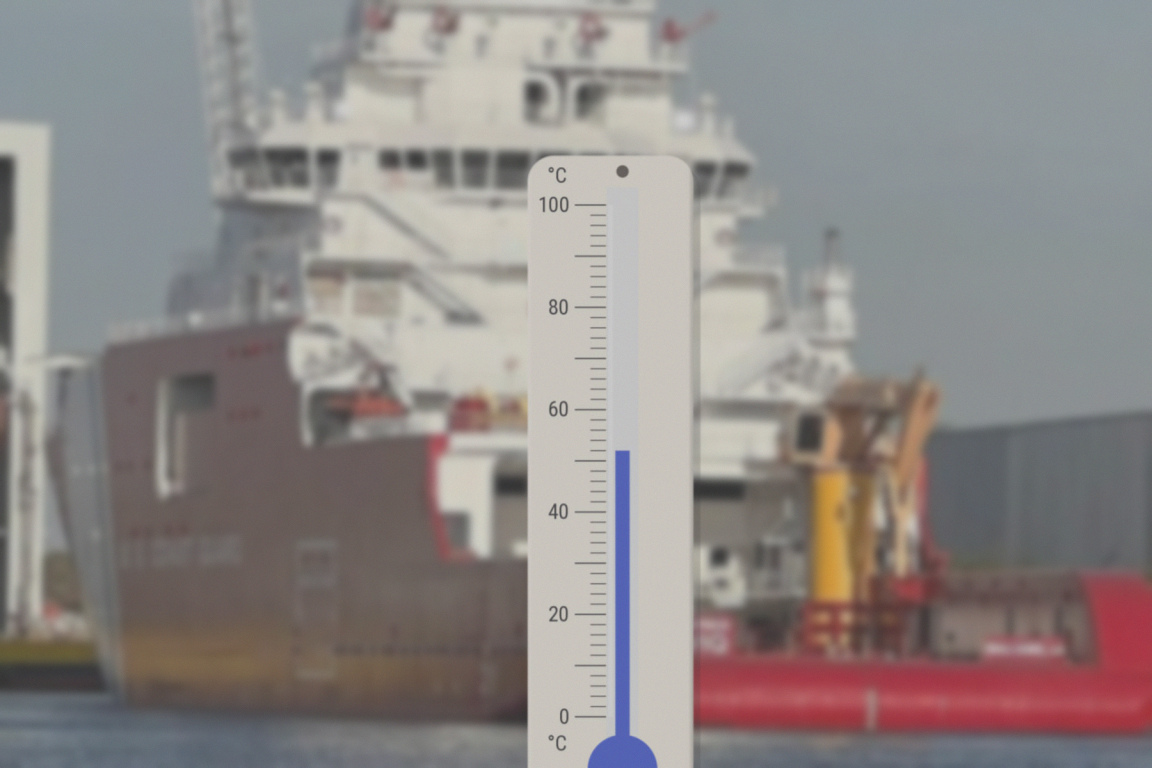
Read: 52°C
